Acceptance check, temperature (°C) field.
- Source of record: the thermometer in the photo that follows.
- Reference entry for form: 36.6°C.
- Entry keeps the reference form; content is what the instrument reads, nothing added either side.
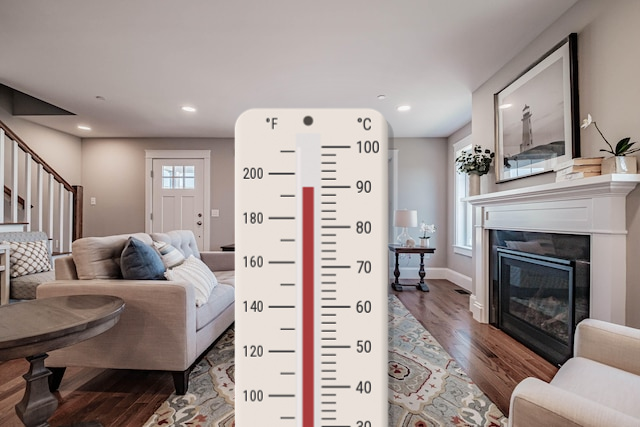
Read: 90°C
